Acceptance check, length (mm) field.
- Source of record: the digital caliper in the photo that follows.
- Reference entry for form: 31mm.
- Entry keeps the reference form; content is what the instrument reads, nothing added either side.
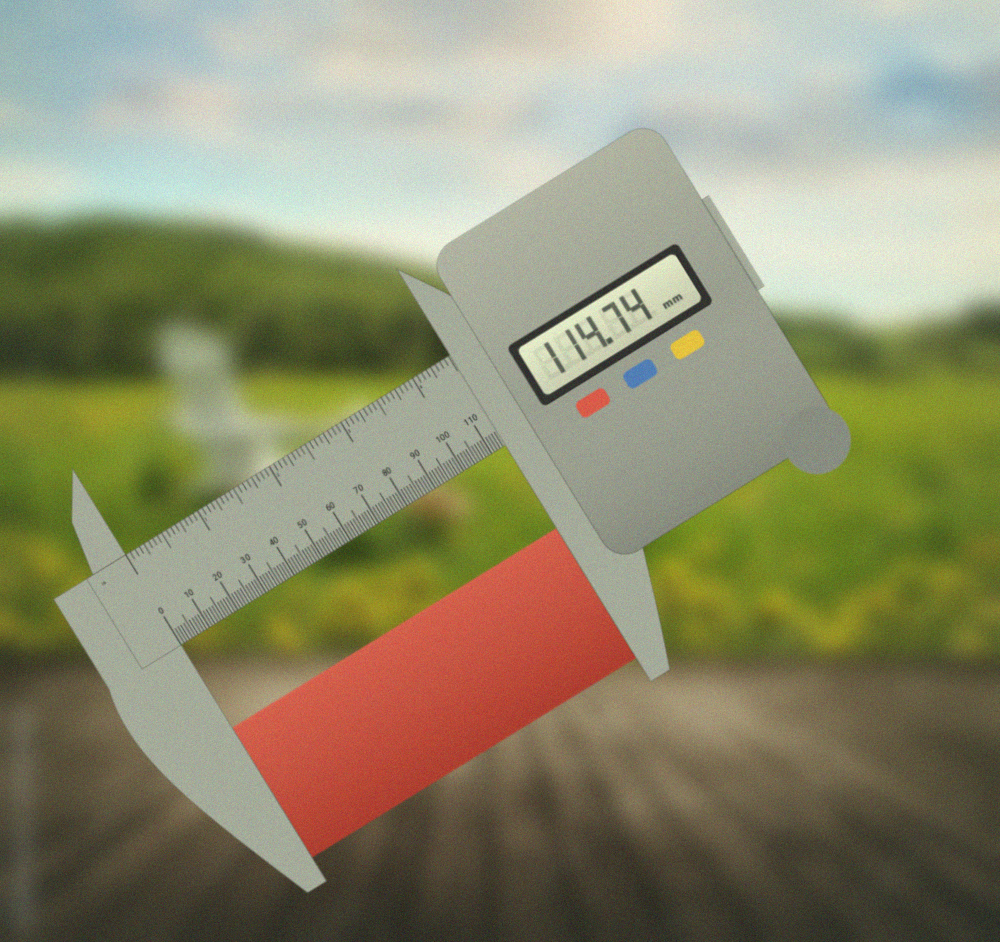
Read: 114.74mm
